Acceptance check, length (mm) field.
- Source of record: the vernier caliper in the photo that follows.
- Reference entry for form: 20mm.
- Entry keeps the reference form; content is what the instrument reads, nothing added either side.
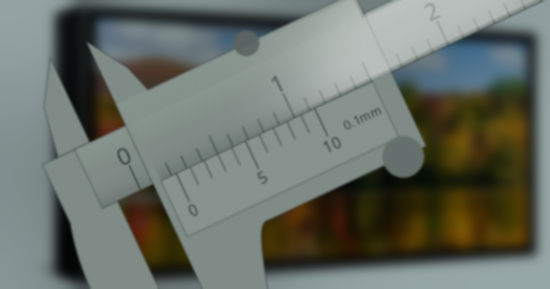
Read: 2.3mm
